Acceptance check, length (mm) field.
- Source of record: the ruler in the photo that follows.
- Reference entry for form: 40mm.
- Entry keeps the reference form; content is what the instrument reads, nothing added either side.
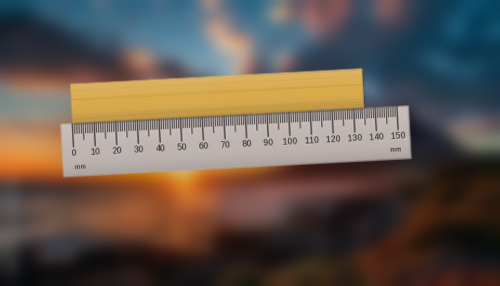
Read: 135mm
